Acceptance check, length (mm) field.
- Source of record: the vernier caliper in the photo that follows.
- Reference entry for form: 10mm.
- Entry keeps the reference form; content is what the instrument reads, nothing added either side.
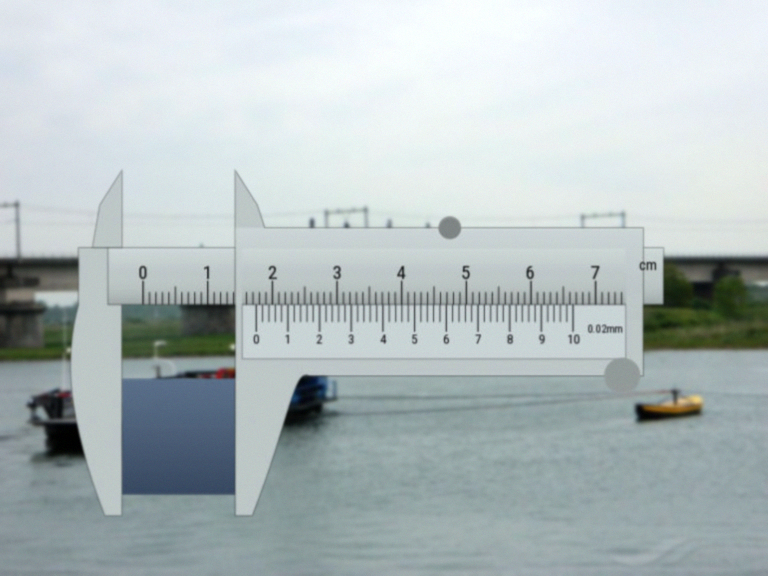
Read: 17.5mm
